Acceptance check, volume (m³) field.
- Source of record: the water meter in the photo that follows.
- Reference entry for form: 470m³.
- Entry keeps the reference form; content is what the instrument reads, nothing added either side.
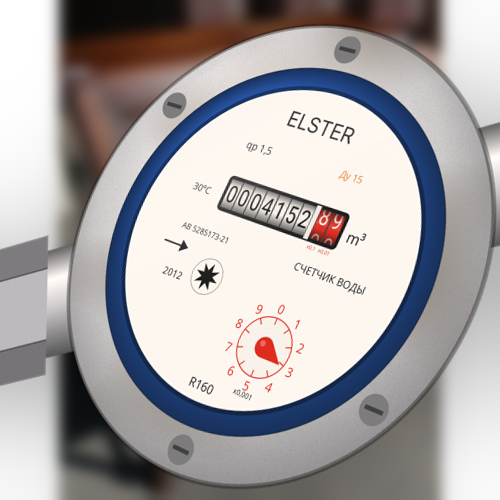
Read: 4152.893m³
